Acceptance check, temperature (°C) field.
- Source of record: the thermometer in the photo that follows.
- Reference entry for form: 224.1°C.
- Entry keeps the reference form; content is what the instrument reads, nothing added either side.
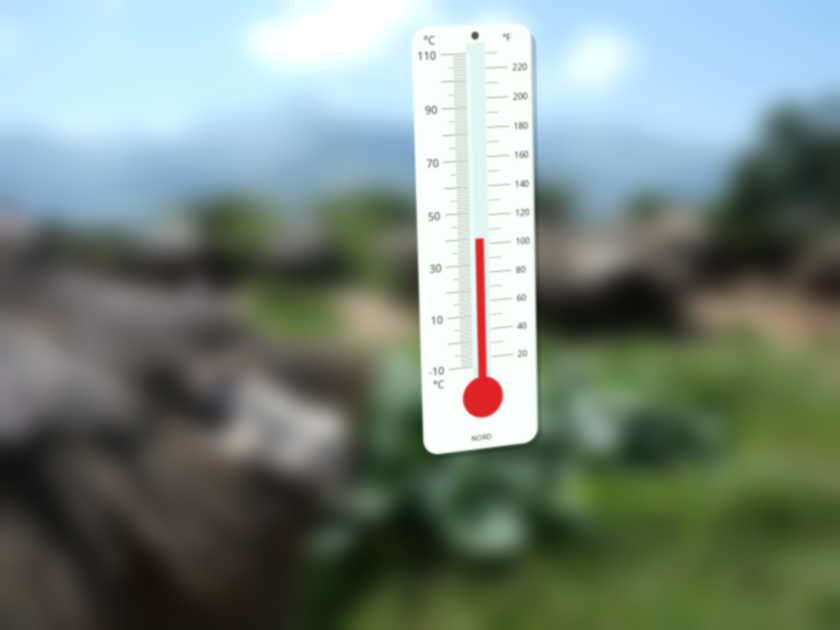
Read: 40°C
